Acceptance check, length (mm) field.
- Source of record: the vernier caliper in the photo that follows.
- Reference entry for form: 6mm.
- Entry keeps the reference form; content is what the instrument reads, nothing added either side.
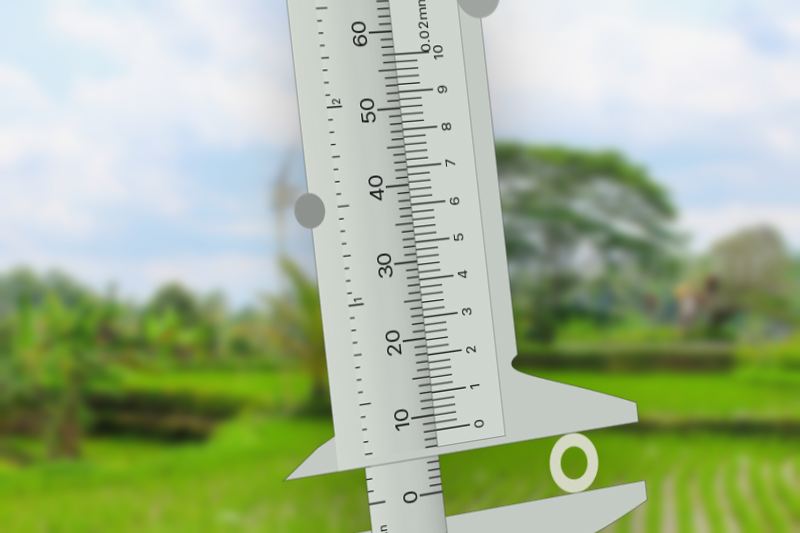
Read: 8.0mm
